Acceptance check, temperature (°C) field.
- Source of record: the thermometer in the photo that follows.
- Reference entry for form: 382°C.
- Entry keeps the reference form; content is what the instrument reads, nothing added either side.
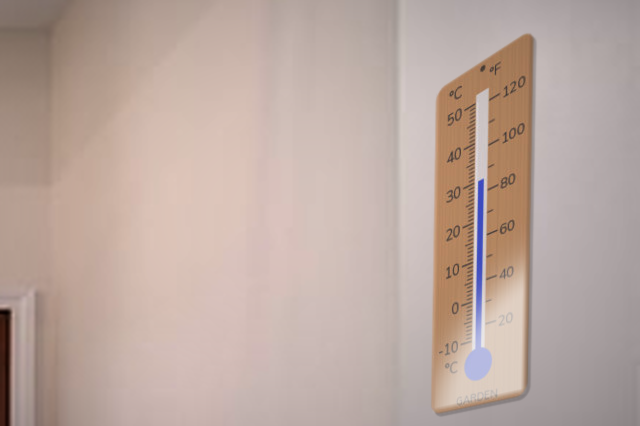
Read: 30°C
